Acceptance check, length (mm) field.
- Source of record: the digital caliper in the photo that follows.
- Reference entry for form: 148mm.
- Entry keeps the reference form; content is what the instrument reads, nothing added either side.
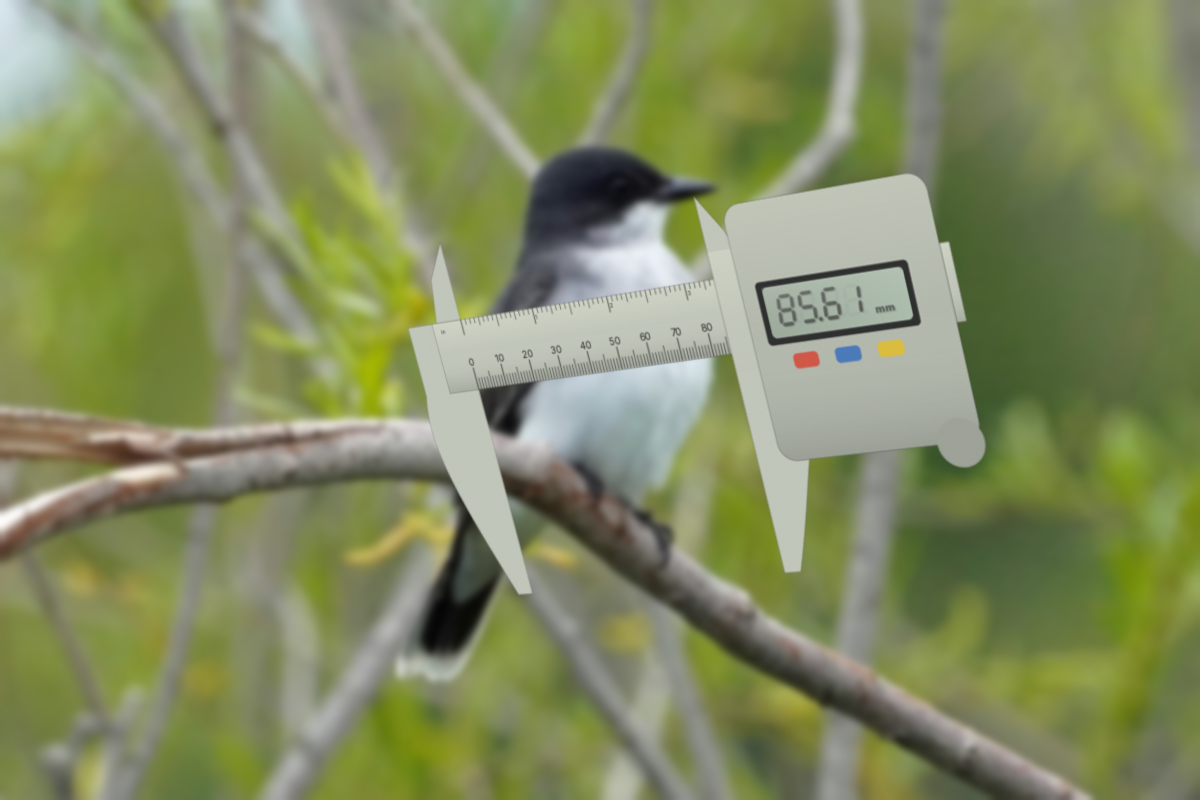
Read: 85.61mm
